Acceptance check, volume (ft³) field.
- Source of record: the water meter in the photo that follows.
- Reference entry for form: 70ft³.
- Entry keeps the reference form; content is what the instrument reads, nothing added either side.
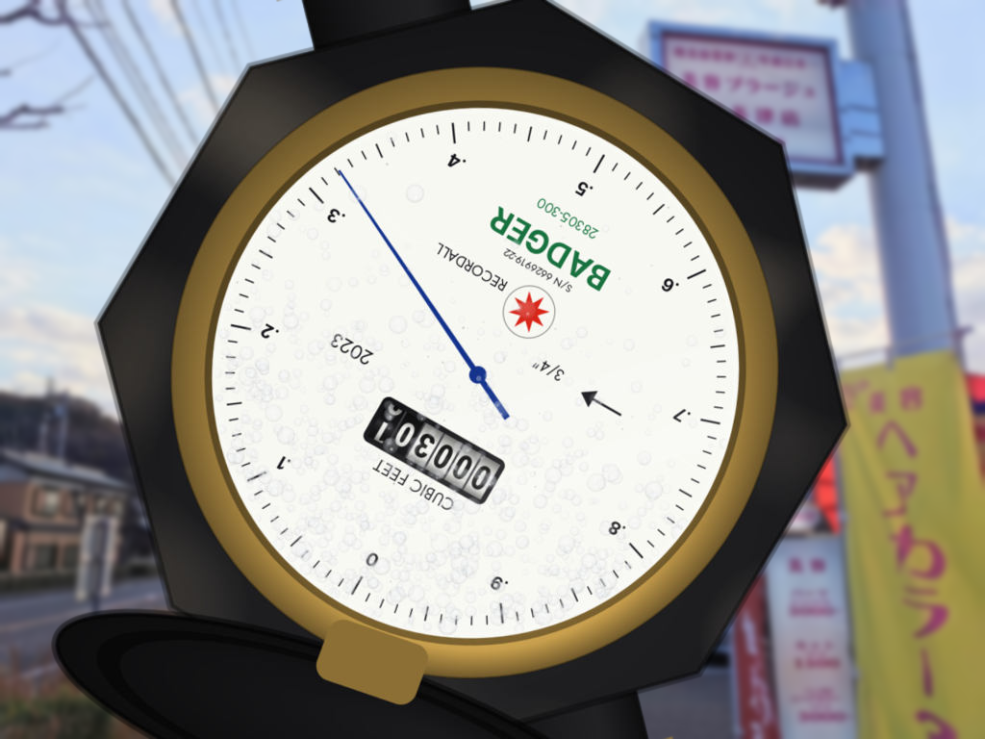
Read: 301.32ft³
